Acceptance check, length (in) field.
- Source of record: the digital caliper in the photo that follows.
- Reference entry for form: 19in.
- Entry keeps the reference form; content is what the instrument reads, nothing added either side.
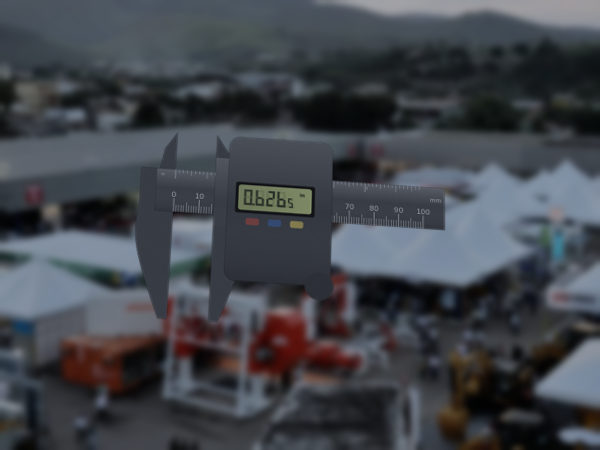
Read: 0.6265in
